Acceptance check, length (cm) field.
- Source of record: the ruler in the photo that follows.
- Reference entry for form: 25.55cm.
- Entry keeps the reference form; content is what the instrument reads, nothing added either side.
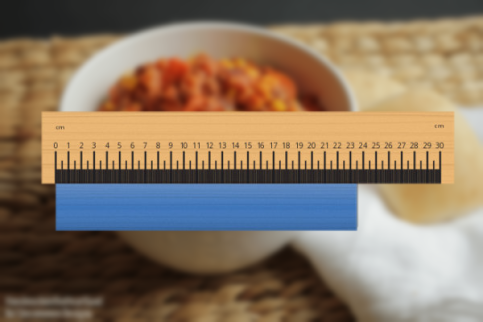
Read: 23.5cm
